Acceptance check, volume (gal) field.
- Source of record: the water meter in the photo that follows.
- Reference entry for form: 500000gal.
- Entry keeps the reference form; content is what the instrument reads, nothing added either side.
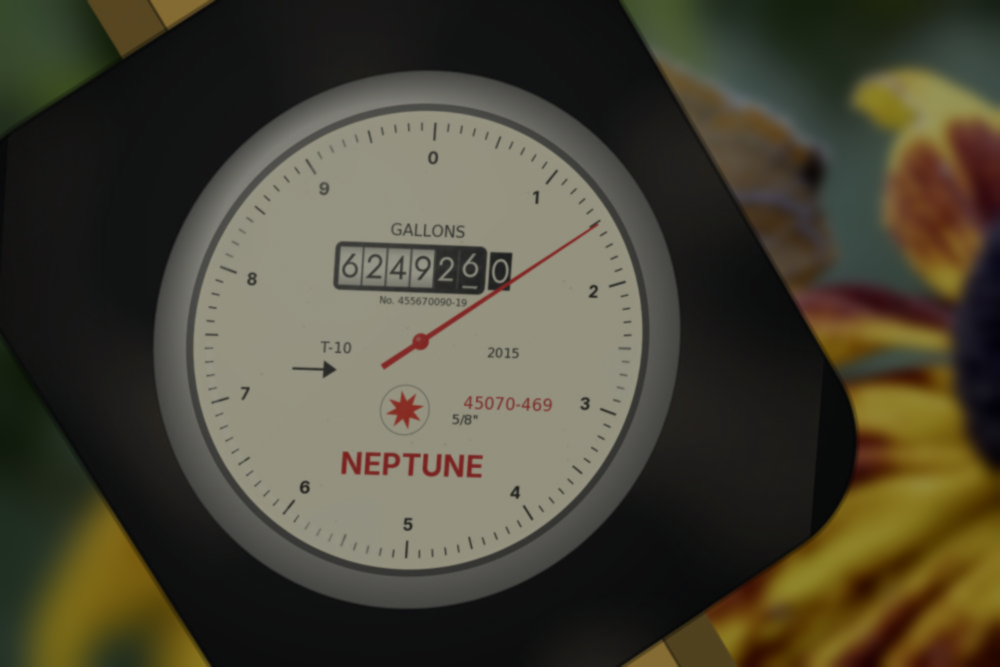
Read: 6249261.5gal
